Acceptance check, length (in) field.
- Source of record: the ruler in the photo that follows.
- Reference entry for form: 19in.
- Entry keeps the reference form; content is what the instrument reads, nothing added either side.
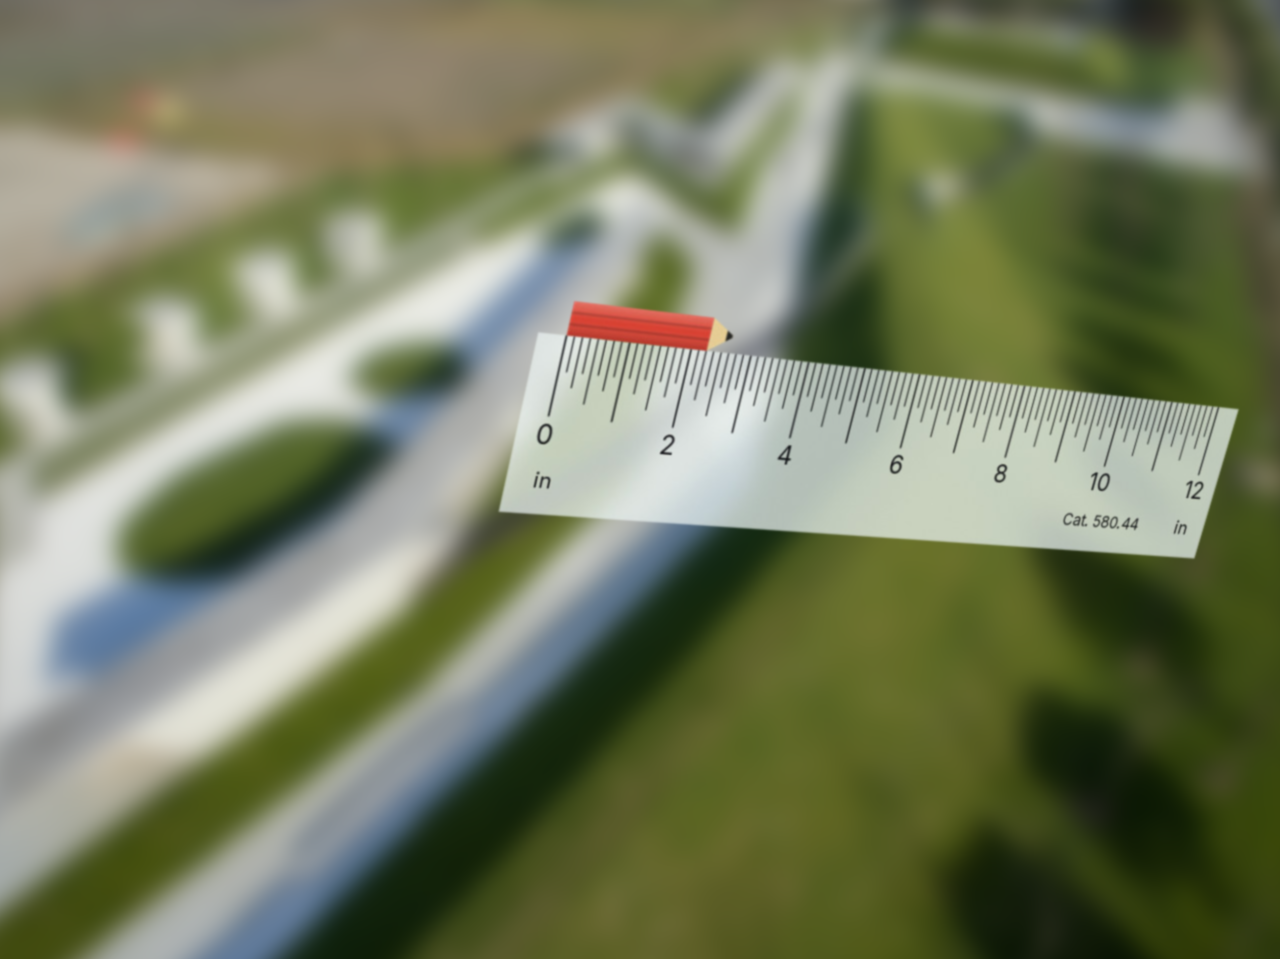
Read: 2.625in
